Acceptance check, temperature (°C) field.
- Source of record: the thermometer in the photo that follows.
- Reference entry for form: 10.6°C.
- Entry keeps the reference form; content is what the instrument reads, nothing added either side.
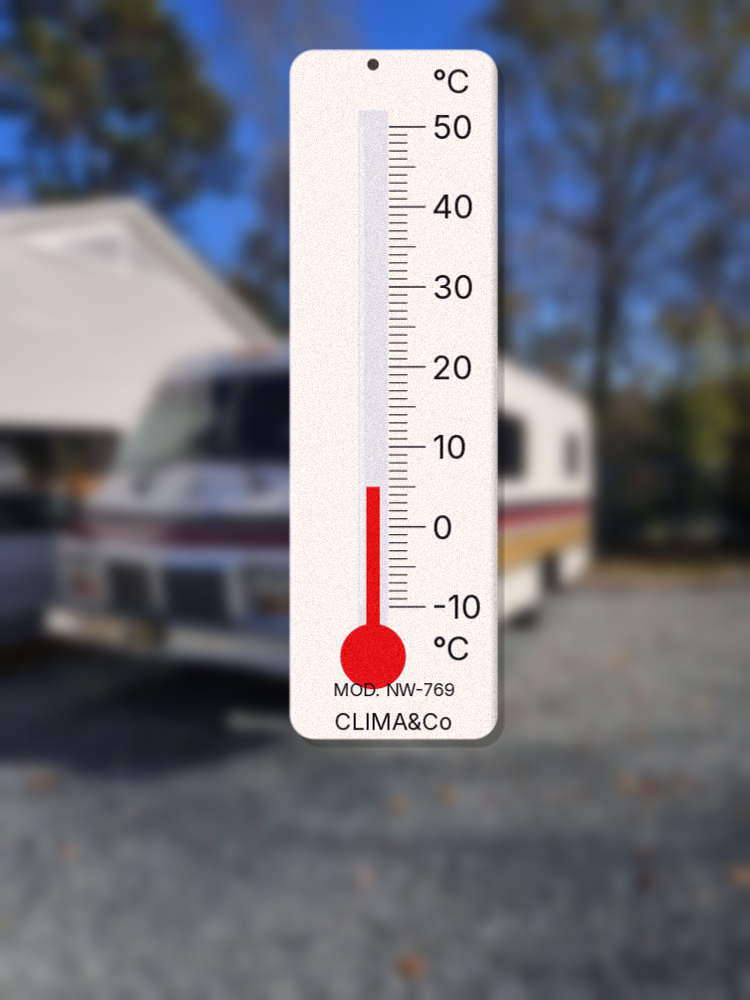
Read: 5°C
